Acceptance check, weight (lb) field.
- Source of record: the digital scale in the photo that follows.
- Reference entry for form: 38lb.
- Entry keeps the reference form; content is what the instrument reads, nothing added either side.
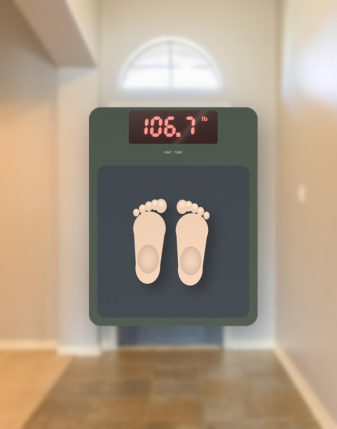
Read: 106.7lb
